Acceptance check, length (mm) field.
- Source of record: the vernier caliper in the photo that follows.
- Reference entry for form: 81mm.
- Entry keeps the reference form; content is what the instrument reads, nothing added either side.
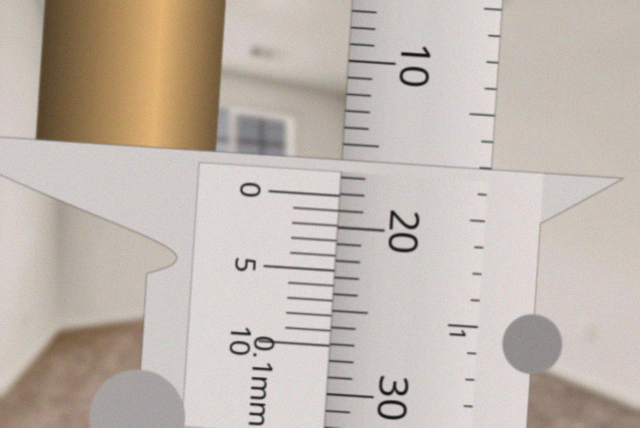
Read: 18.1mm
